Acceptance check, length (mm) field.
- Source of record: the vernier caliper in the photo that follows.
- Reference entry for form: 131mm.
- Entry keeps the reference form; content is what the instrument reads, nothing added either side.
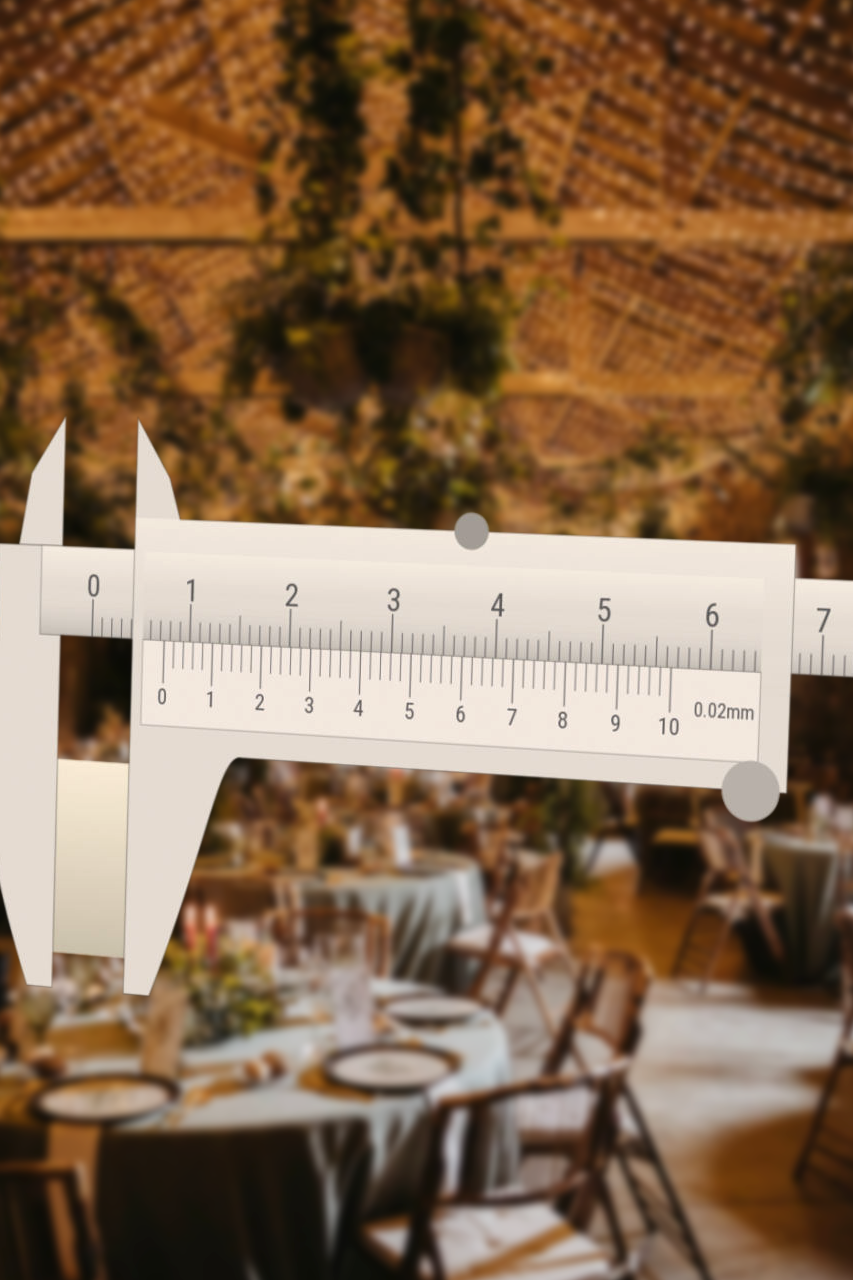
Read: 7.4mm
